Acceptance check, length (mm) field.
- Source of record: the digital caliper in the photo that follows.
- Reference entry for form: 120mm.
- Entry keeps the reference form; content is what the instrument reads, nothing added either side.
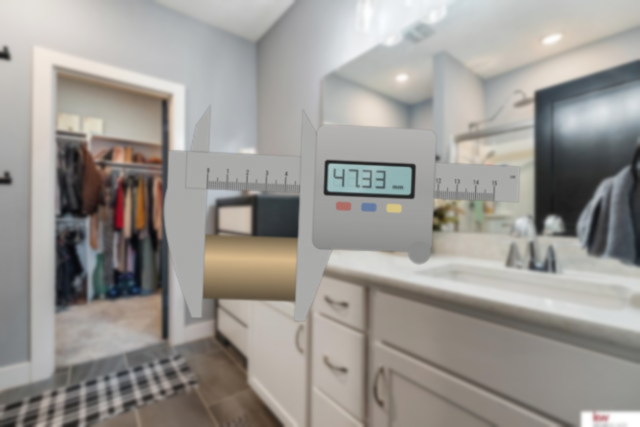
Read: 47.33mm
